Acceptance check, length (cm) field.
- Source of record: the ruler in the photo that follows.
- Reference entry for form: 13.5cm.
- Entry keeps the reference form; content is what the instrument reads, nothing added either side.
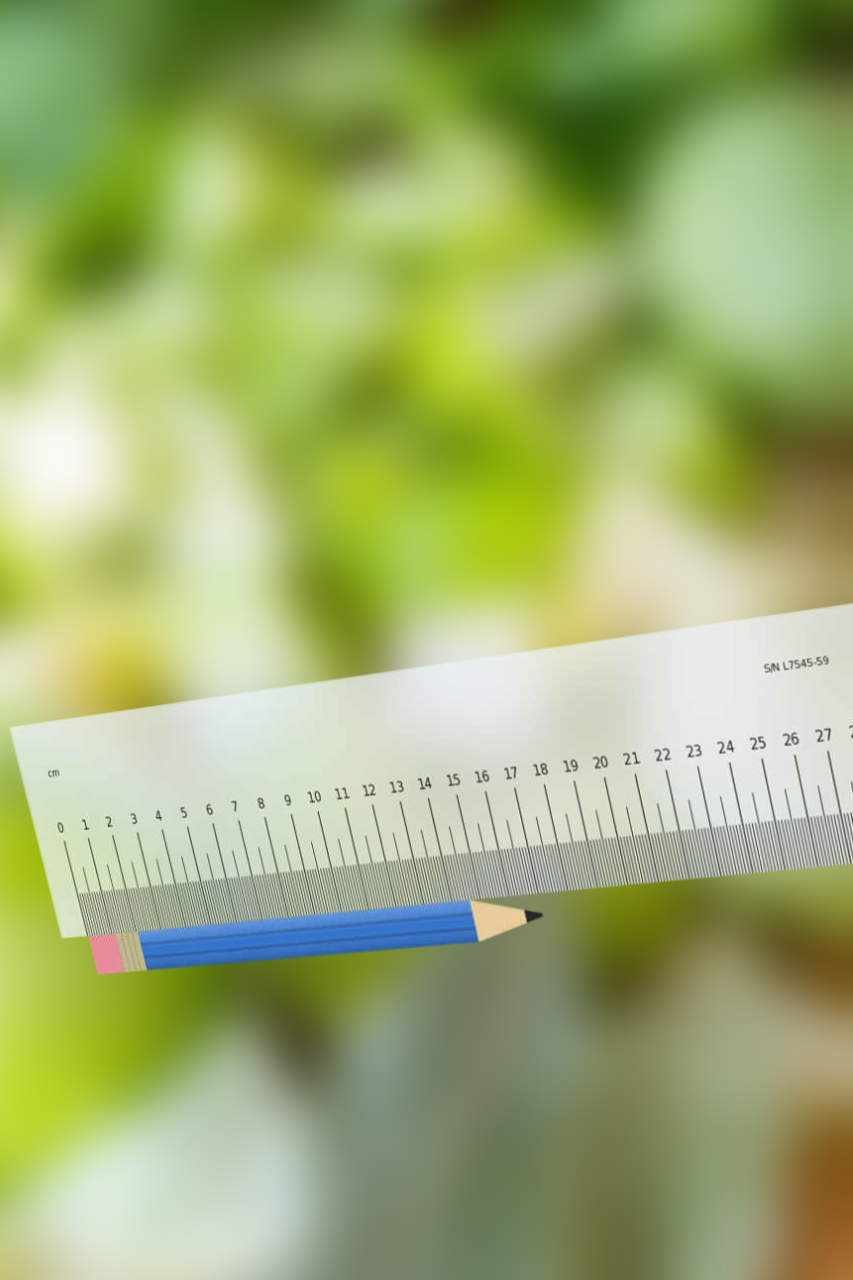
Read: 17cm
